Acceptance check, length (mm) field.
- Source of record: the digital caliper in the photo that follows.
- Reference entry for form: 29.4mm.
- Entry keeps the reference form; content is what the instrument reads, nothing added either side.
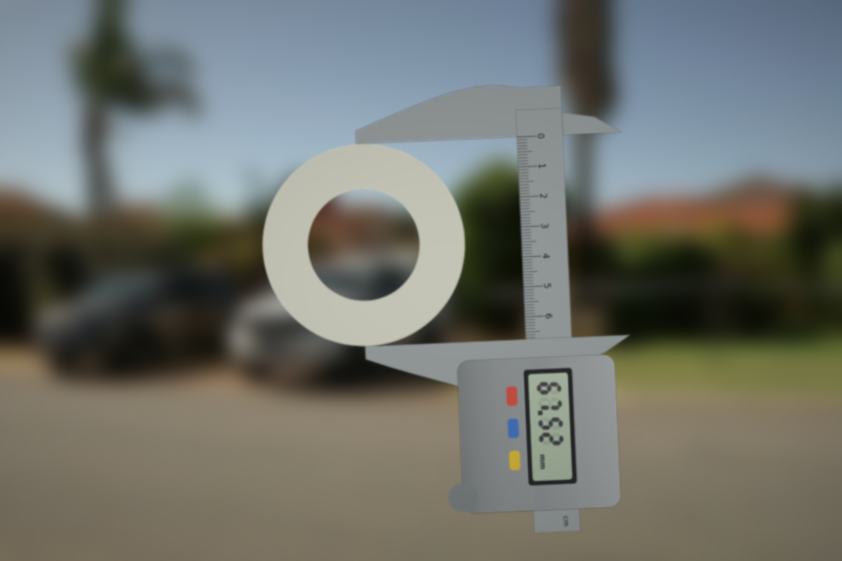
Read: 67.52mm
